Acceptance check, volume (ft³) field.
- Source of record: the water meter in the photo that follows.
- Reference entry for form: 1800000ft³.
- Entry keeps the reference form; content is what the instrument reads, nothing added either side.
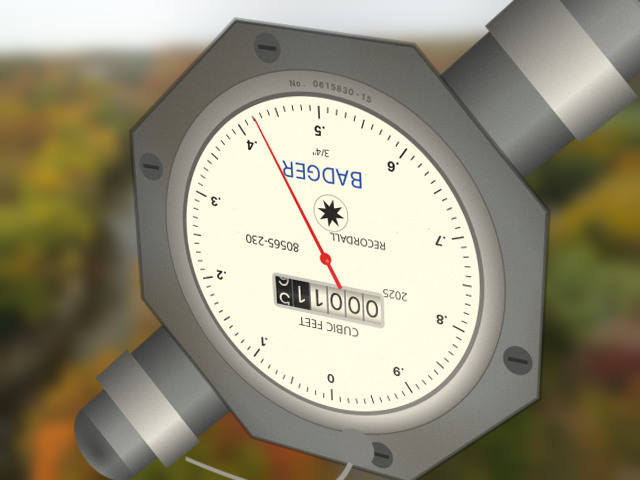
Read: 115.42ft³
